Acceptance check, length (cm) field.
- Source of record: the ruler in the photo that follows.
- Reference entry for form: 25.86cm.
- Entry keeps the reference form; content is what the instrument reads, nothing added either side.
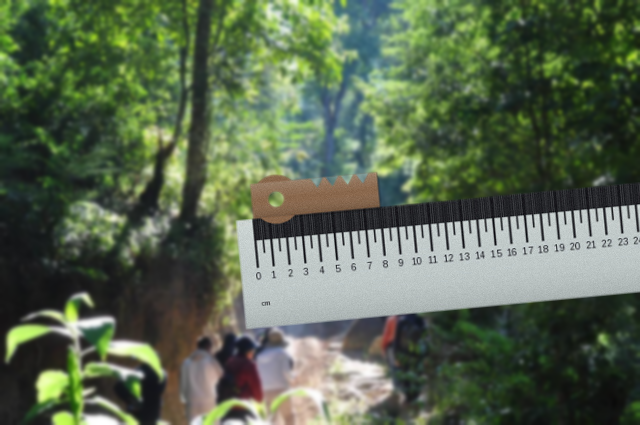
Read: 8cm
